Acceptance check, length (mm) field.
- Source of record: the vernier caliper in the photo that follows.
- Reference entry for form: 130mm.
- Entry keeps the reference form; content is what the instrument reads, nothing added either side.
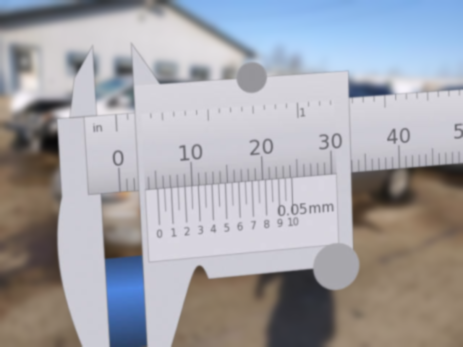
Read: 5.2mm
